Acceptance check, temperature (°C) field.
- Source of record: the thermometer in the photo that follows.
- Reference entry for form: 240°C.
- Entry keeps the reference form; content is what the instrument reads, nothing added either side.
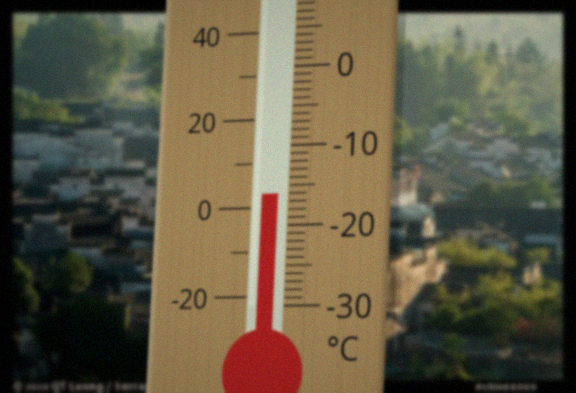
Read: -16°C
